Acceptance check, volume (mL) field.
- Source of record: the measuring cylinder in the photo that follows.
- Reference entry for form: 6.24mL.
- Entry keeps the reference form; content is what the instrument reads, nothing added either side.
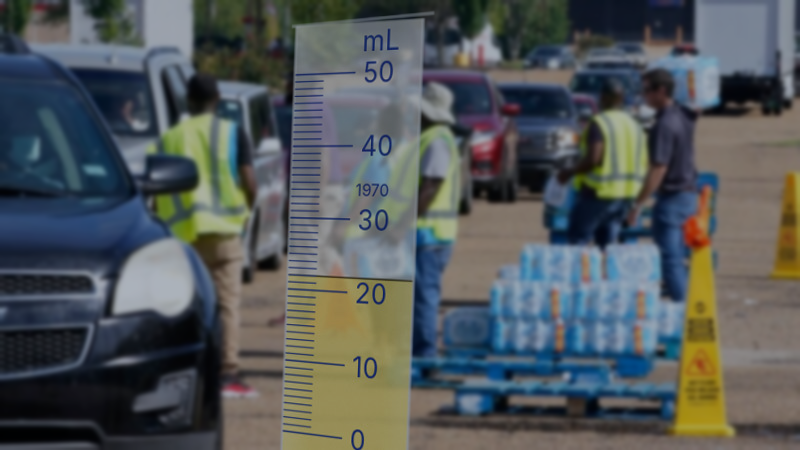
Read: 22mL
